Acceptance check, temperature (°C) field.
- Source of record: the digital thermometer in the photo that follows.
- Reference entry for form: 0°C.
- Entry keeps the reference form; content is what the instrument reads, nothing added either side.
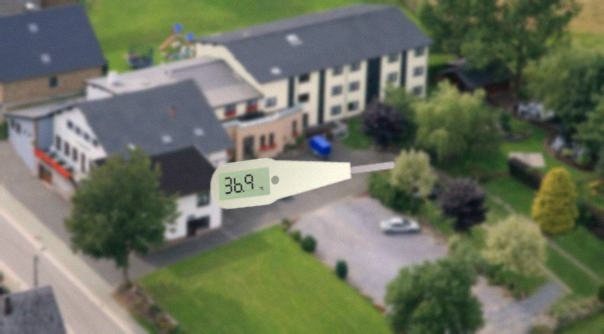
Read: 36.9°C
